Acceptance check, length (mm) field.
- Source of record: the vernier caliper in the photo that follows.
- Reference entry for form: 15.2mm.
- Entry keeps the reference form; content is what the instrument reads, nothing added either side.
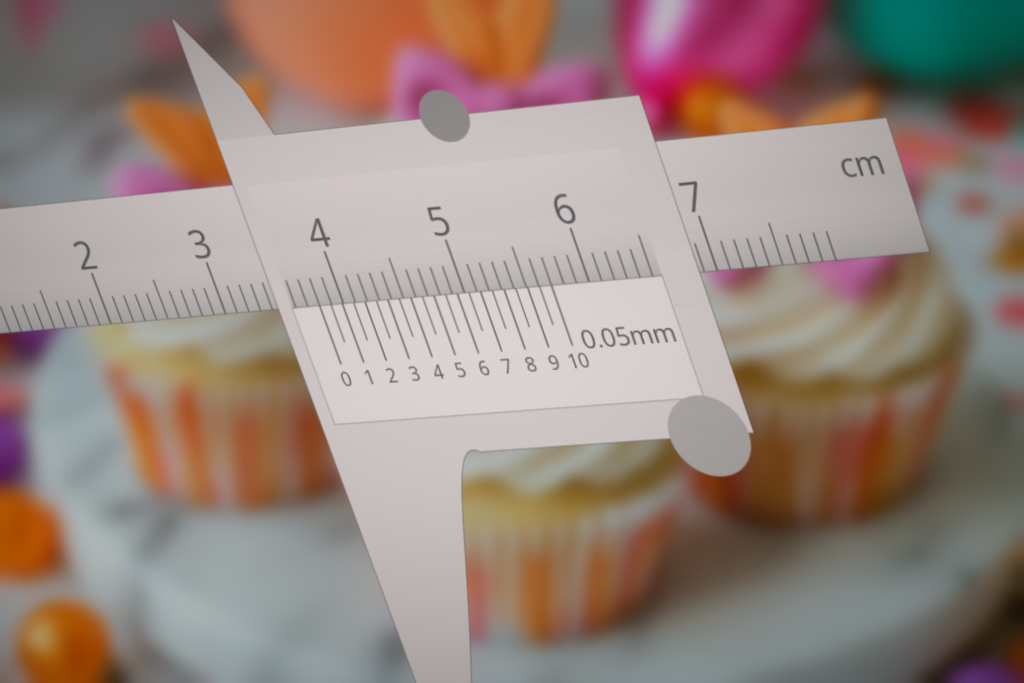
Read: 38.0mm
